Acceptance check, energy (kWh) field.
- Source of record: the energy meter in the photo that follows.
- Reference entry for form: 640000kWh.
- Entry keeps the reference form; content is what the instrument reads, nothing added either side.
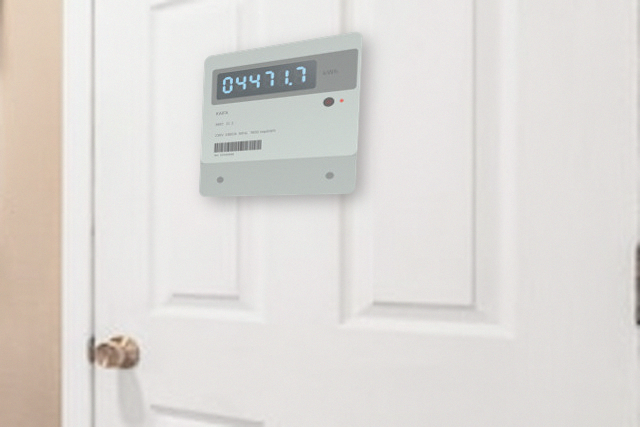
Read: 4471.7kWh
